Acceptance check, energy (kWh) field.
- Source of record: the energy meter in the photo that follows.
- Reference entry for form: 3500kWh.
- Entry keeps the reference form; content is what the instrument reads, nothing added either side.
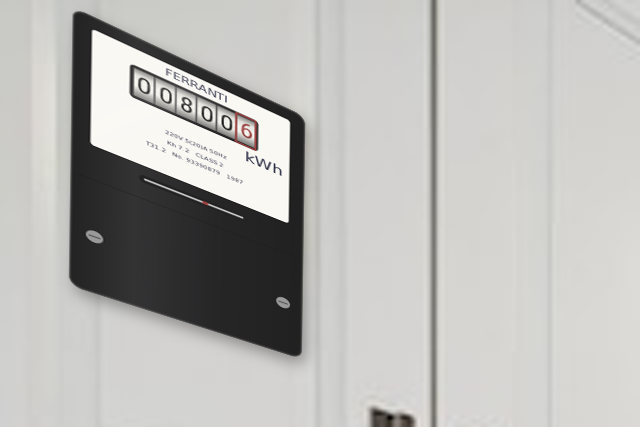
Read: 800.6kWh
